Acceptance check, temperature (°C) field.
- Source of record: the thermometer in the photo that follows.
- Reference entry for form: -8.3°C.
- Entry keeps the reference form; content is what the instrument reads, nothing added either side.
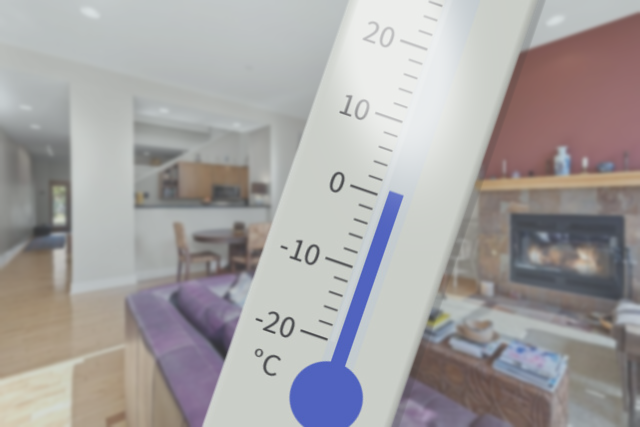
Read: 1°C
